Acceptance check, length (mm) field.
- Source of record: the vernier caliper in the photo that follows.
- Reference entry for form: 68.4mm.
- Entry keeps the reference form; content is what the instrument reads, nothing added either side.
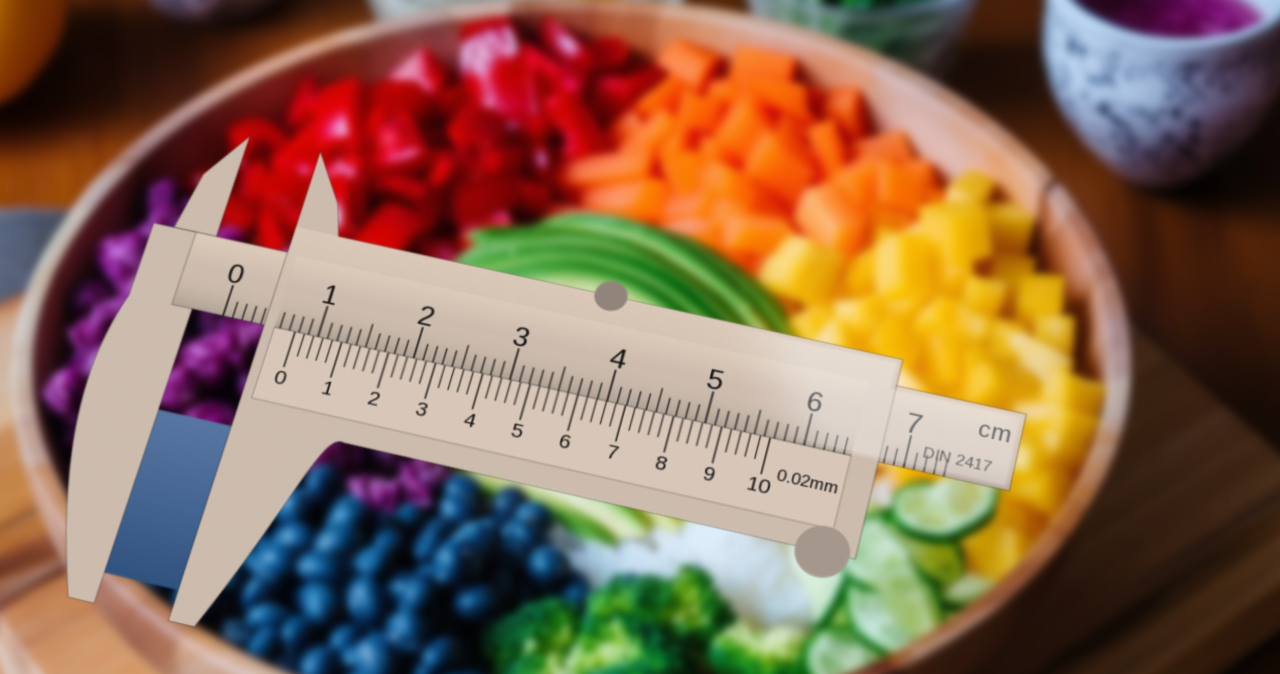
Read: 7.6mm
